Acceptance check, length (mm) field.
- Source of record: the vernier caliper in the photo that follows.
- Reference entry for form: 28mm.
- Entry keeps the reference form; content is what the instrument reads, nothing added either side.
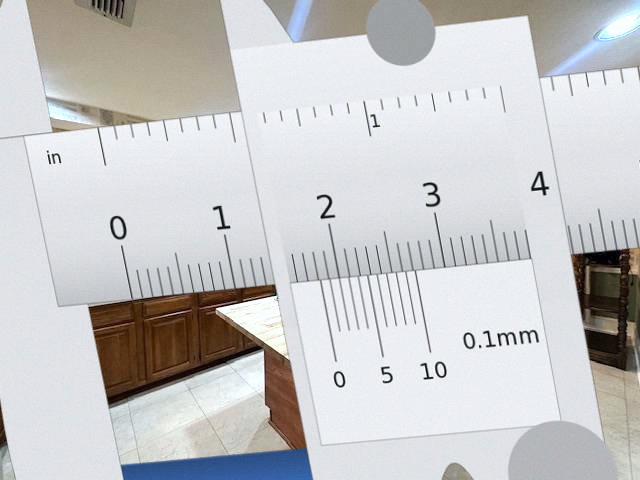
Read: 18.2mm
